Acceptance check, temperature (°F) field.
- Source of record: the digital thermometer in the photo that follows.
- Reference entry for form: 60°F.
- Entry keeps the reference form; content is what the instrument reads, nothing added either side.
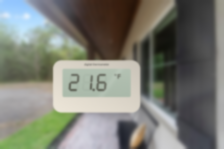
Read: 21.6°F
